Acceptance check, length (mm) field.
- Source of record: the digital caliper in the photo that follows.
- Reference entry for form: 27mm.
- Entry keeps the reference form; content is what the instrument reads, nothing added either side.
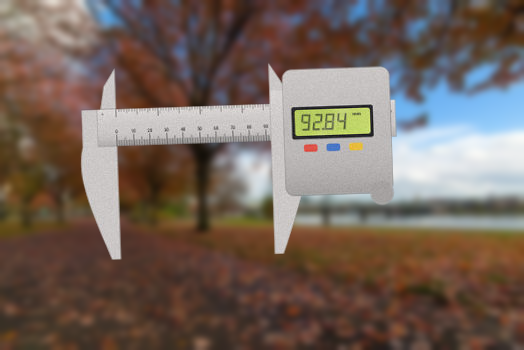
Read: 92.84mm
